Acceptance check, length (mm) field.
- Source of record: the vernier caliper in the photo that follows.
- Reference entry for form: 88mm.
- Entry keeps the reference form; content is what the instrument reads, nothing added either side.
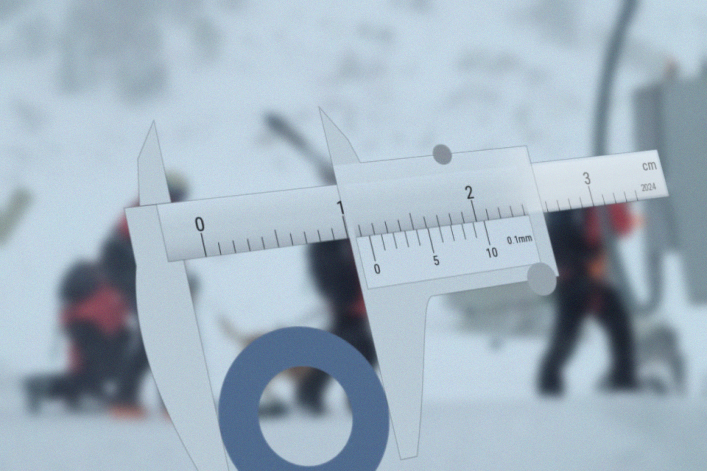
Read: 11.6mm
